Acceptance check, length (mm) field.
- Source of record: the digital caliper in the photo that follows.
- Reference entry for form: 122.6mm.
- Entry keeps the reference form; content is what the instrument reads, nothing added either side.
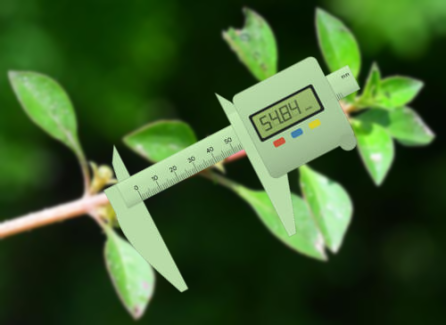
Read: 54.84mm
